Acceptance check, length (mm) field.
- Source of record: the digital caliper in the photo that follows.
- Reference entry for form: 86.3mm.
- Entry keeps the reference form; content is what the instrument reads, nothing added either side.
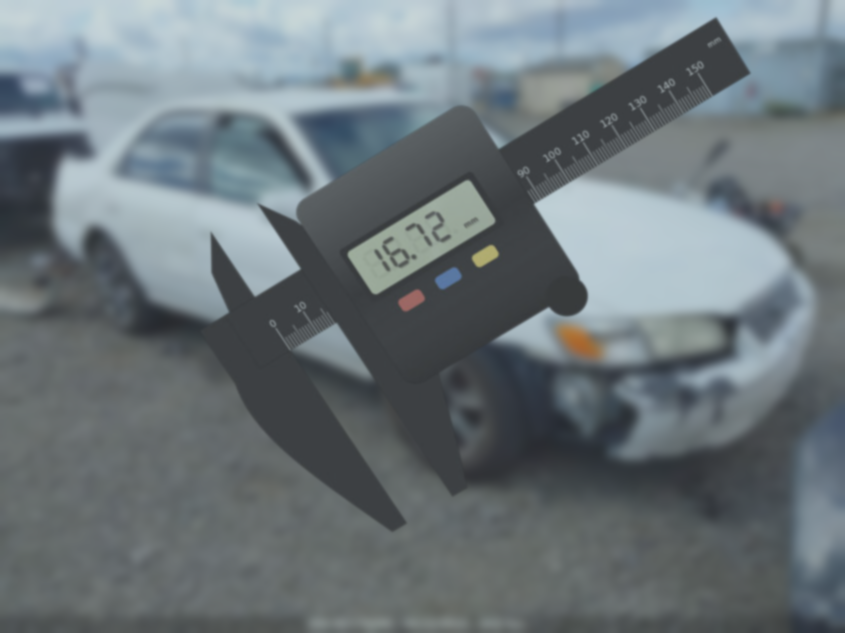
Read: 16.72mm
